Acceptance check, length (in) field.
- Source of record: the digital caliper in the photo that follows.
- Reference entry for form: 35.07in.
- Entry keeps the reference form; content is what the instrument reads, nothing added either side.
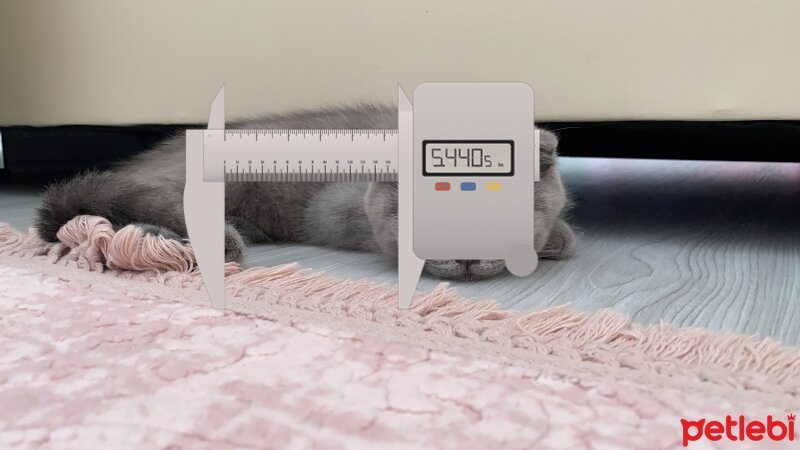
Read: 5.4405in
